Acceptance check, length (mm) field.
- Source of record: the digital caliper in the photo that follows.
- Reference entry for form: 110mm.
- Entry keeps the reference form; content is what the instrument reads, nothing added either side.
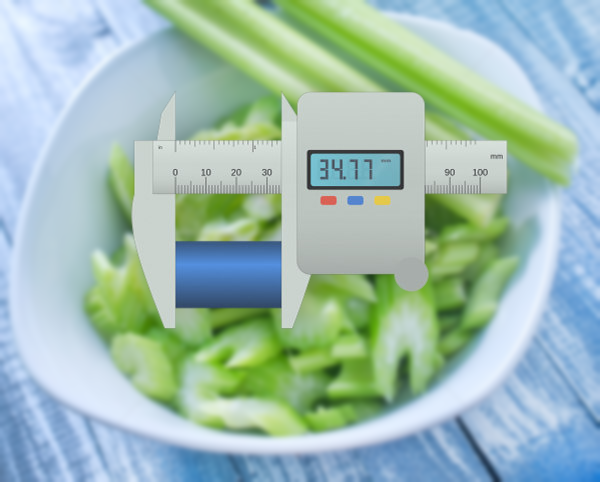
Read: 34.77mm
